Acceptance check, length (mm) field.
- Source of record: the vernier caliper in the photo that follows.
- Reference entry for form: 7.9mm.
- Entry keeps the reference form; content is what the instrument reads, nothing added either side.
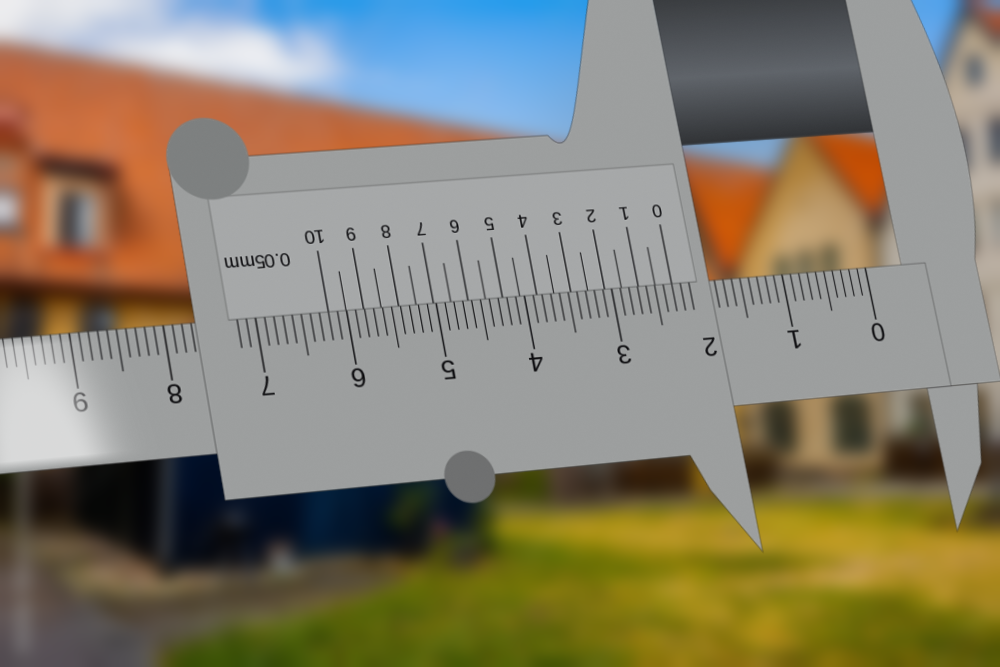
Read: 23.0mm
